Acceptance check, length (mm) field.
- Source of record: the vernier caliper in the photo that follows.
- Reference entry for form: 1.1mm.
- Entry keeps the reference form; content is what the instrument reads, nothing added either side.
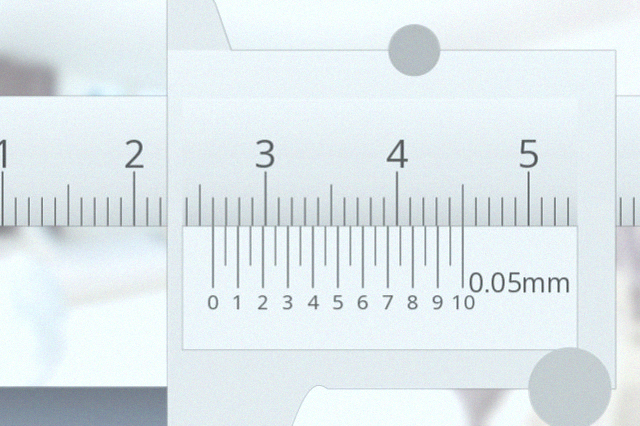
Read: 26.0mm
